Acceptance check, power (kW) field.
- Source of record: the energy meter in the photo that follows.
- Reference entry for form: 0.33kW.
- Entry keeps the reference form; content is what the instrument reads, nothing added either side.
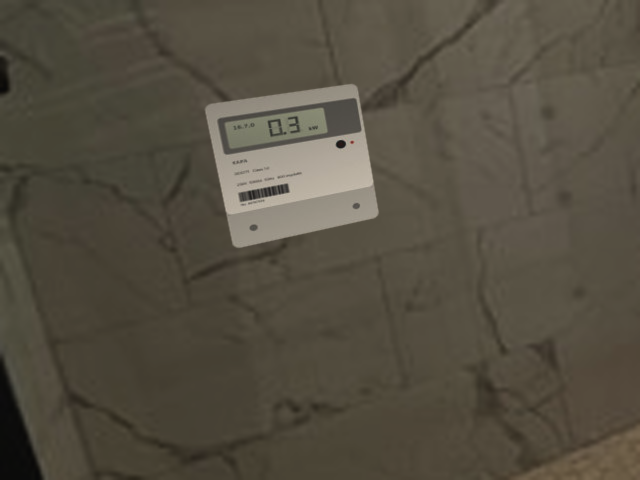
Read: 0.3kW
